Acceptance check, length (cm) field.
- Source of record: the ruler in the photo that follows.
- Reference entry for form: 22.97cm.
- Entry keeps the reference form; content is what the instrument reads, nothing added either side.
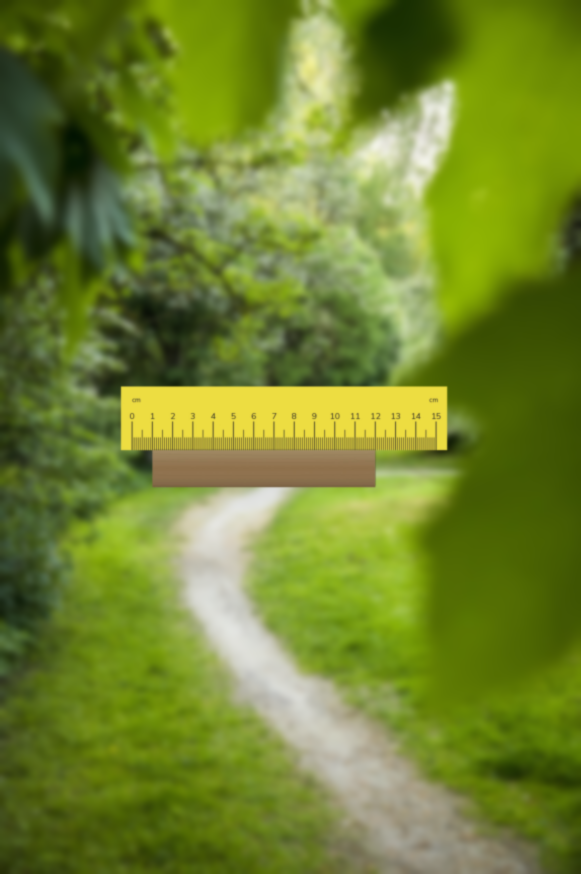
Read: 11cm
